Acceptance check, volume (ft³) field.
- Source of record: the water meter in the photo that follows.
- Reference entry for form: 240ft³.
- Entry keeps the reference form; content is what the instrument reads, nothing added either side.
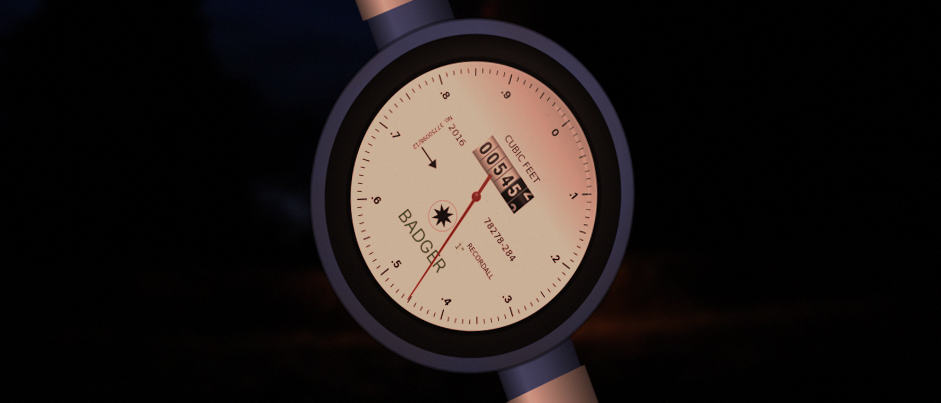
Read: 5452.45ft³
